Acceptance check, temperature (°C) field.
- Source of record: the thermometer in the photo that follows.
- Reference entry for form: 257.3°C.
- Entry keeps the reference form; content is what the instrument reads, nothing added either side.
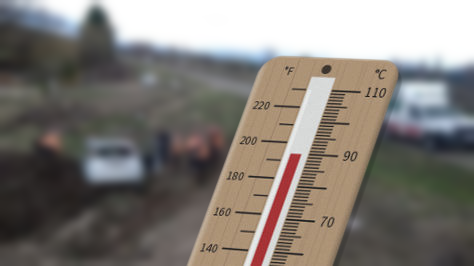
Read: 90°C
